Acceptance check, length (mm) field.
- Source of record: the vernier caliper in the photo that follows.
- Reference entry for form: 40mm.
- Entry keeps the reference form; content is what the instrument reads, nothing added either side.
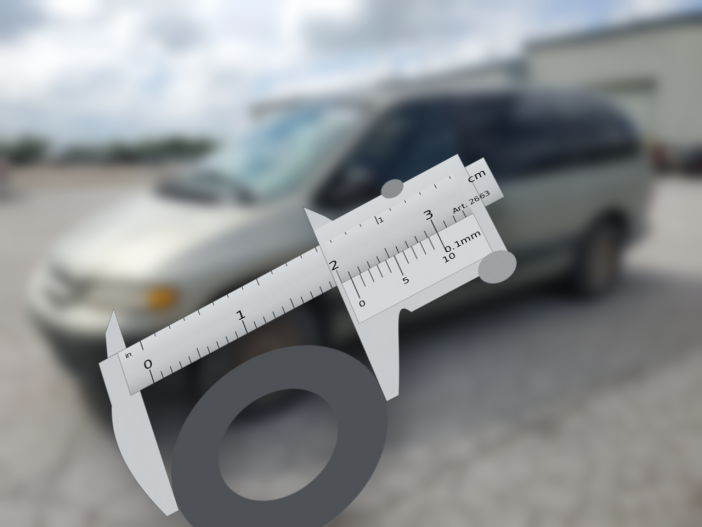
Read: 21.0mm
